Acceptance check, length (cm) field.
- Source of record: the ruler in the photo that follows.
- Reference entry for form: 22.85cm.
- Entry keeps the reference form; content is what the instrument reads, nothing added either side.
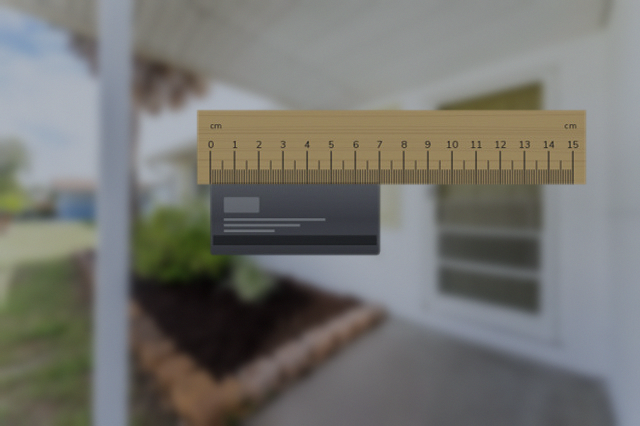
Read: 7cm
